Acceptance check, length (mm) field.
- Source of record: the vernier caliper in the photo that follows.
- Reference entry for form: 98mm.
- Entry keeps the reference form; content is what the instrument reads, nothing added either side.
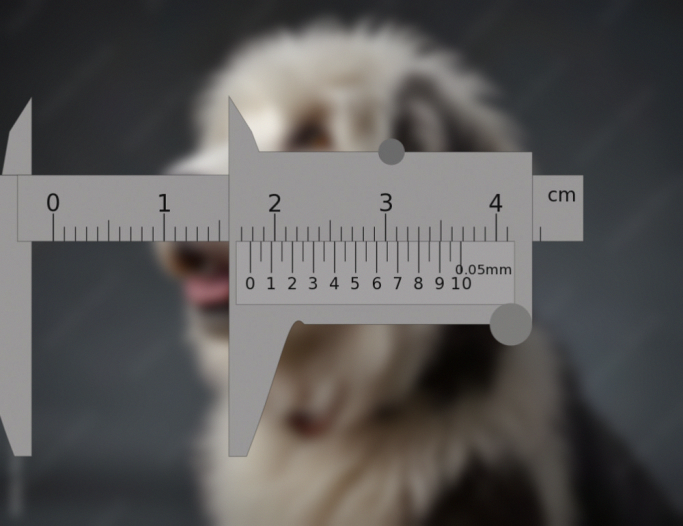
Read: 17.8mm
